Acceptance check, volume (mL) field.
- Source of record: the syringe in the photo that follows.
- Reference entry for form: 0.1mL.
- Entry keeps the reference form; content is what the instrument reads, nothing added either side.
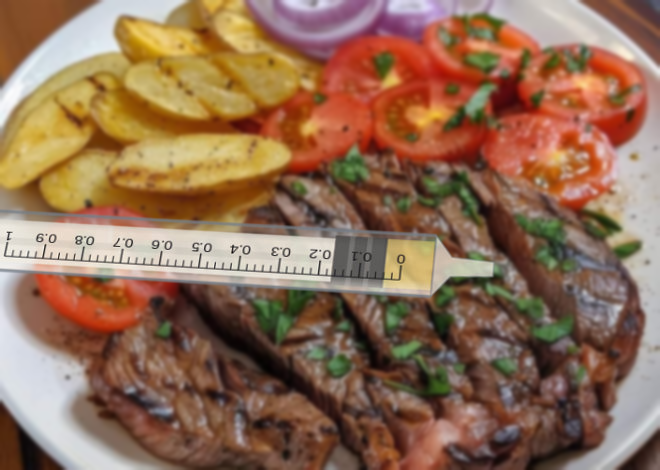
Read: 0.04mL
